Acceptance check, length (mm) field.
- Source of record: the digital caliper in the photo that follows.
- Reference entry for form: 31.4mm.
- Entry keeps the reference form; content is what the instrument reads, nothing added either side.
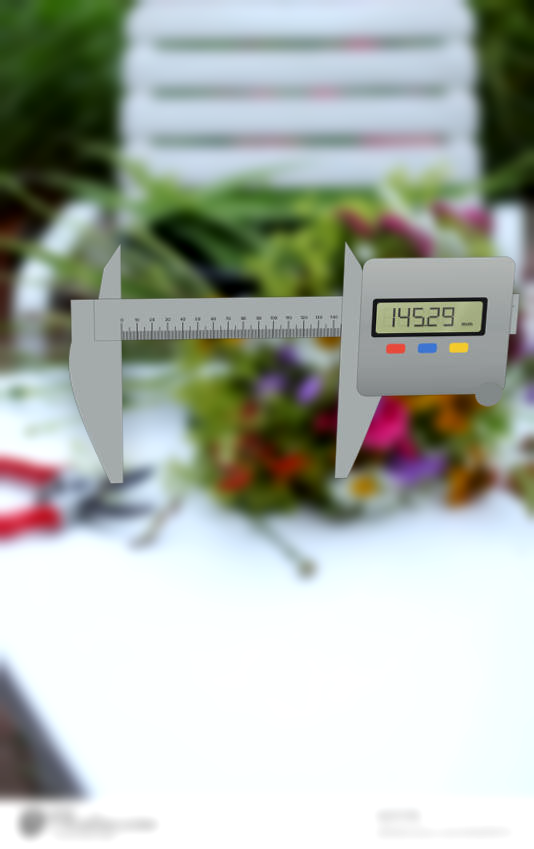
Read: 145.29mm
